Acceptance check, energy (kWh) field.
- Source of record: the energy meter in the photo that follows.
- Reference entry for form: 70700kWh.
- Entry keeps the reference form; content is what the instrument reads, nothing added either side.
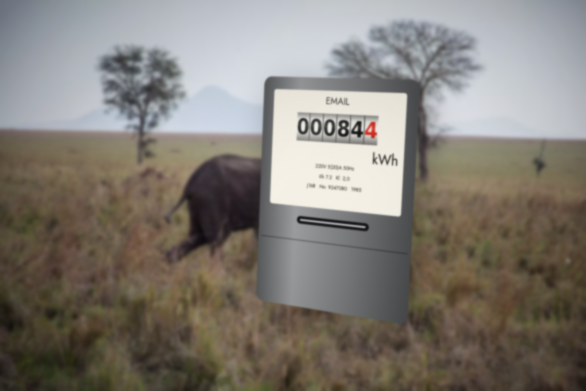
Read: 84.4kWh
